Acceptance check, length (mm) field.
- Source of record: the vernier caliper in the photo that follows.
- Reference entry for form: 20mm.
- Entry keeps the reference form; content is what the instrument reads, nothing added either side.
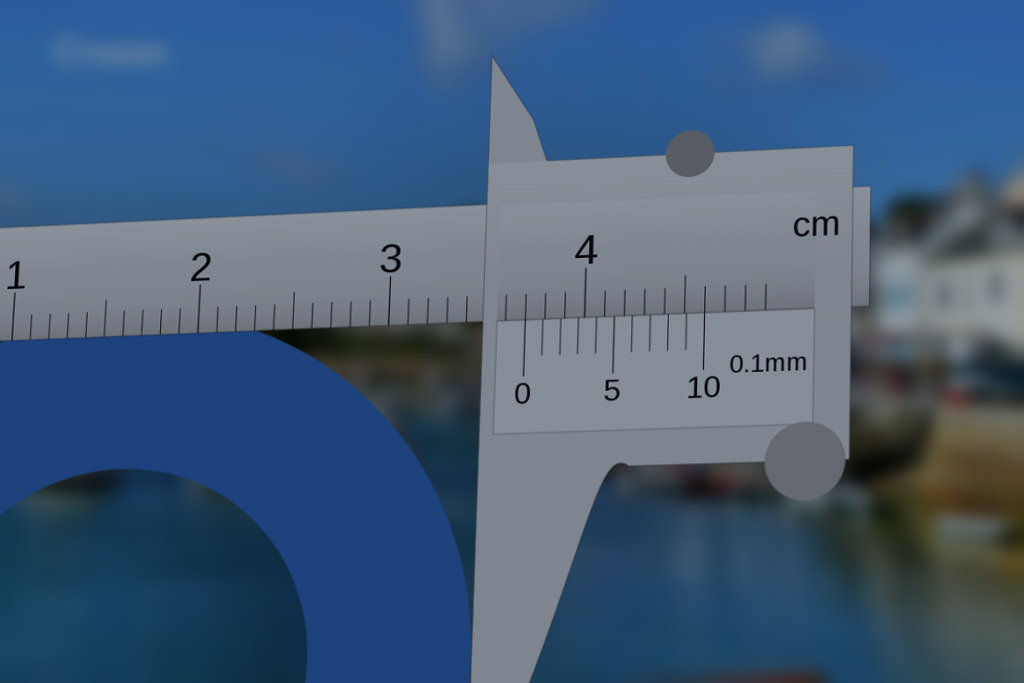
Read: 37.0mm
